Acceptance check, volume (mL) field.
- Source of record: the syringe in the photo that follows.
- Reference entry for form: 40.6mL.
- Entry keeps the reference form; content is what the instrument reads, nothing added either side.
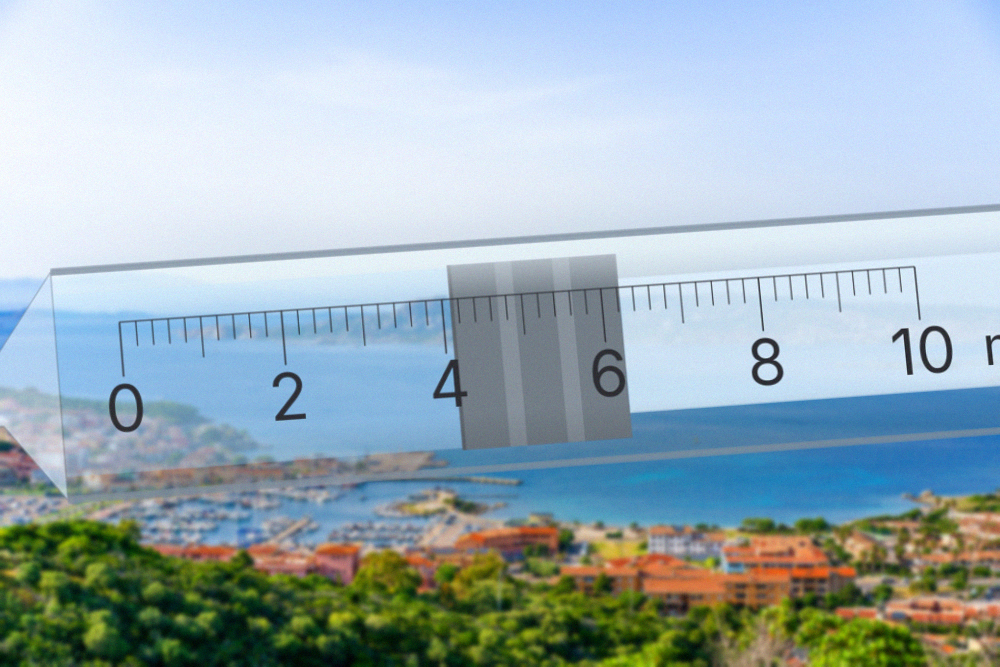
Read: 4.1mL
